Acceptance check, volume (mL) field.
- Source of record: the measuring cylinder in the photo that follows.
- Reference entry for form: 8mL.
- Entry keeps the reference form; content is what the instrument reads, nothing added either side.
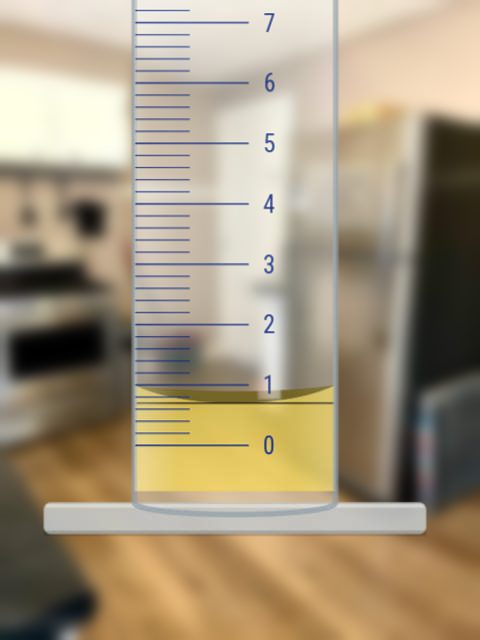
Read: 0.7mL
